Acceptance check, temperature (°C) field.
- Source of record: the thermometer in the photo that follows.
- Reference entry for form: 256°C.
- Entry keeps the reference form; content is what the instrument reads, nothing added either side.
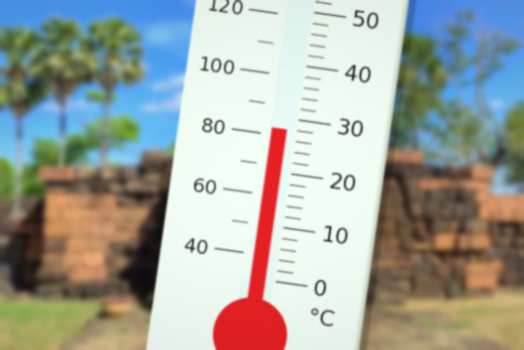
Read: 28°C
